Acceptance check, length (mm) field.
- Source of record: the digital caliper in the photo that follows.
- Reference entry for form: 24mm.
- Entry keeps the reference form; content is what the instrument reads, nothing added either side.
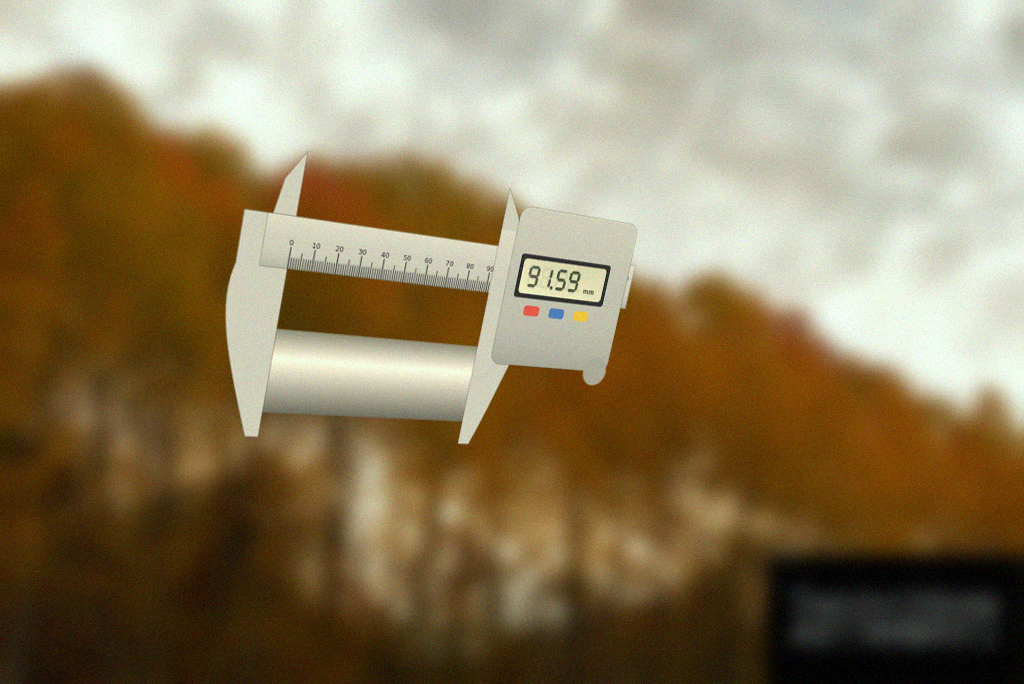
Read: 91.59mm
